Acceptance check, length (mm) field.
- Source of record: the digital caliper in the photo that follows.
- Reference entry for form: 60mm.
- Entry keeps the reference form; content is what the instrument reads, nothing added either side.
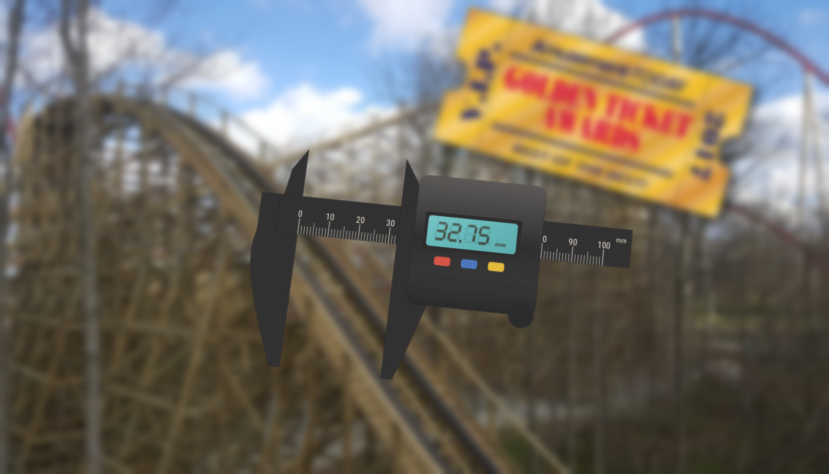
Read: 32.75mm
